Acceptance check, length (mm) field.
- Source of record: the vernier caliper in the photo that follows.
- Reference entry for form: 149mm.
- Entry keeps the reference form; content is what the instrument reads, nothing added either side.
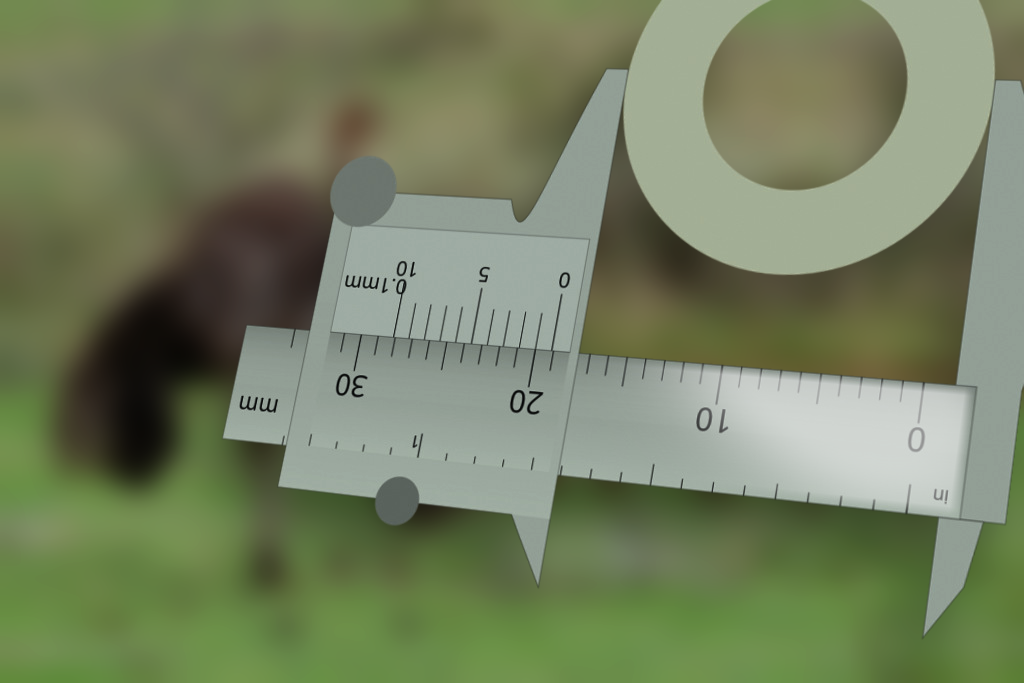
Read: 19.1mm
